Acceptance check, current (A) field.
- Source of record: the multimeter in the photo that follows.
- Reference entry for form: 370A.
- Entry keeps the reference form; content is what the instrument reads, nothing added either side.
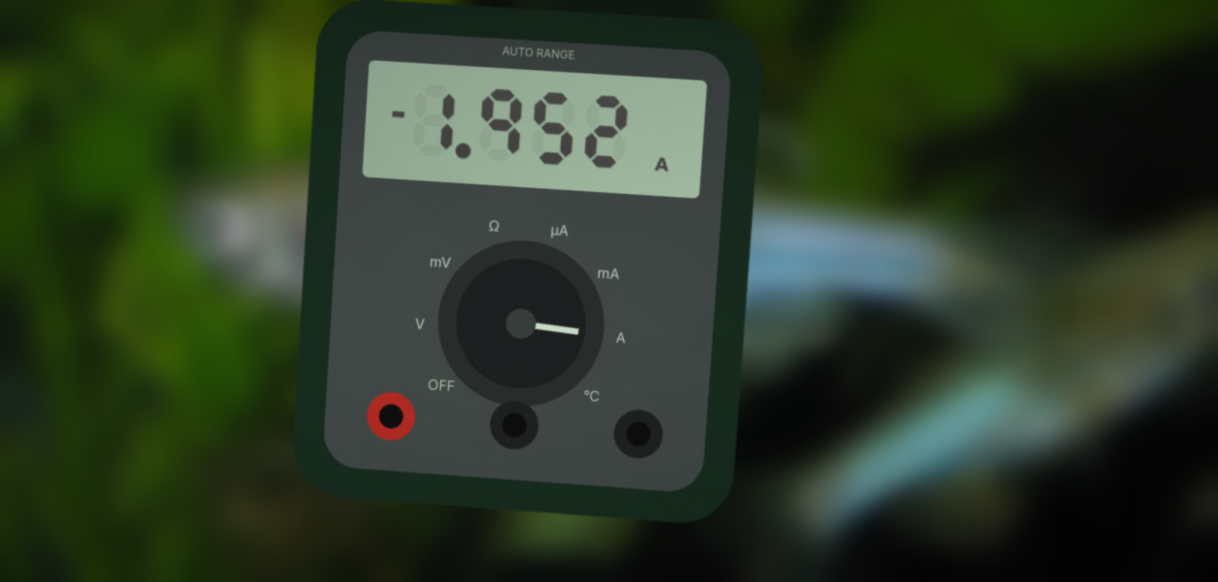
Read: -1.952A
